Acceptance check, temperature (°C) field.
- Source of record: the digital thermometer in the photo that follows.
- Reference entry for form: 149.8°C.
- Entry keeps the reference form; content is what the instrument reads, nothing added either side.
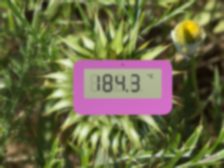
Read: 184.3°C
